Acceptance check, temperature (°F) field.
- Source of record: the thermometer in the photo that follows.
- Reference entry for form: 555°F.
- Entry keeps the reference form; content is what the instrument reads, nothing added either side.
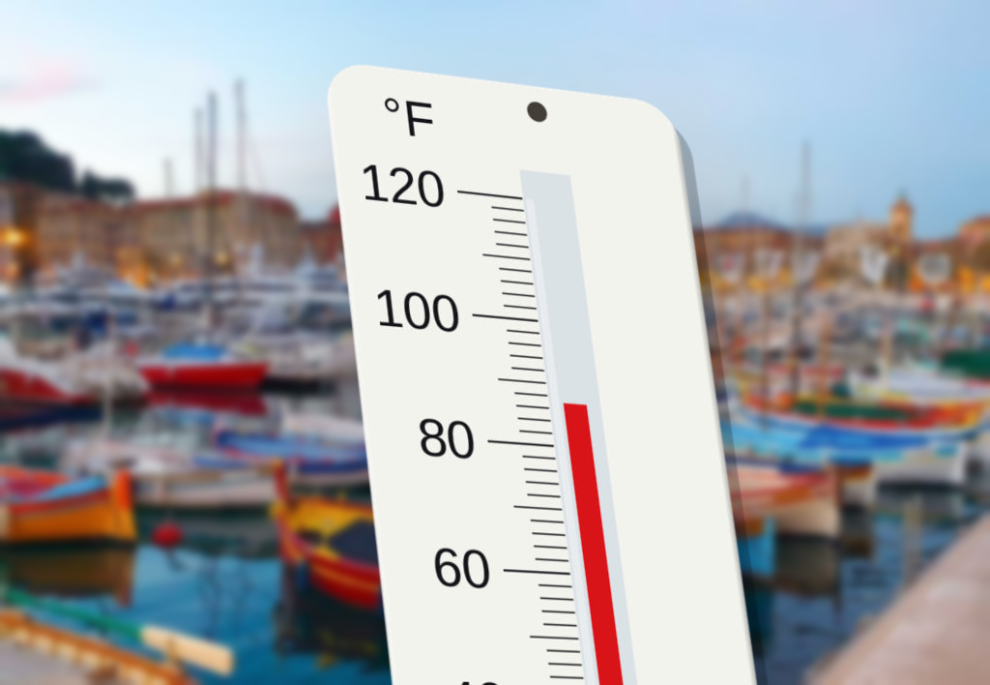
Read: 87°F
